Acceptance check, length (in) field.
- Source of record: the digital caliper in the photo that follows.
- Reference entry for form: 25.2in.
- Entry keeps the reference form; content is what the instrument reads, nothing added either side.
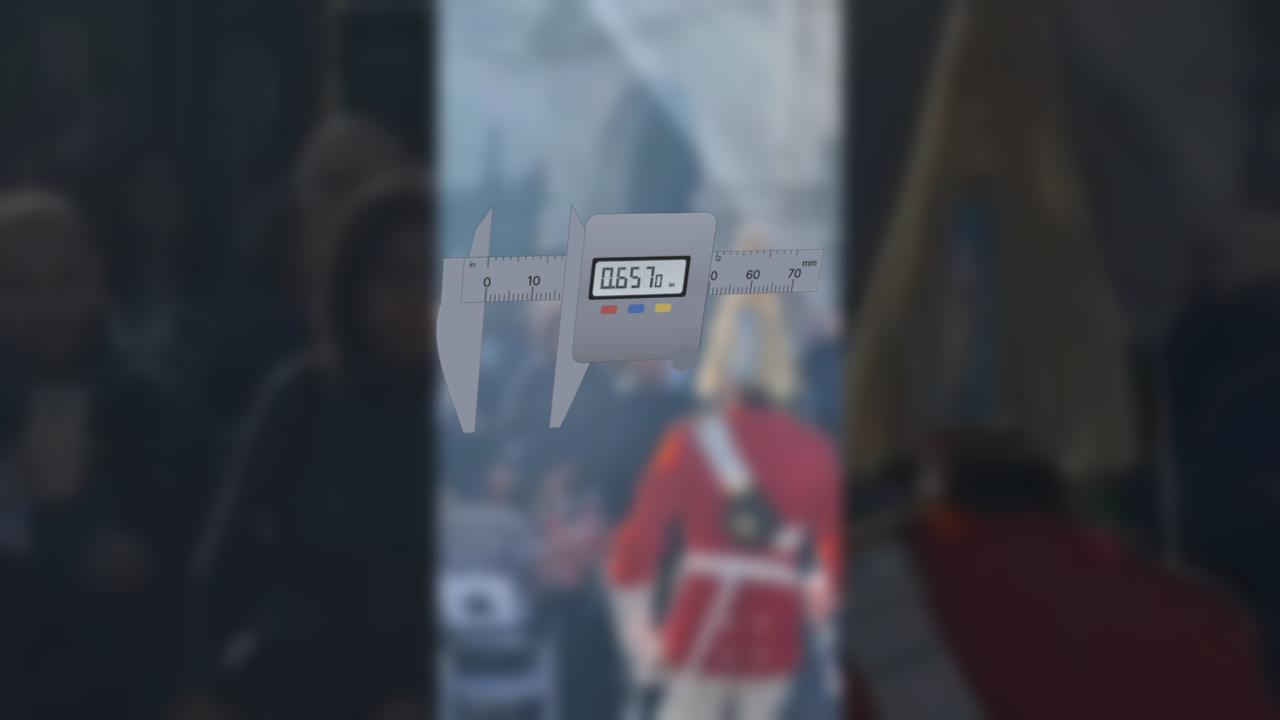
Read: 0.6570in
